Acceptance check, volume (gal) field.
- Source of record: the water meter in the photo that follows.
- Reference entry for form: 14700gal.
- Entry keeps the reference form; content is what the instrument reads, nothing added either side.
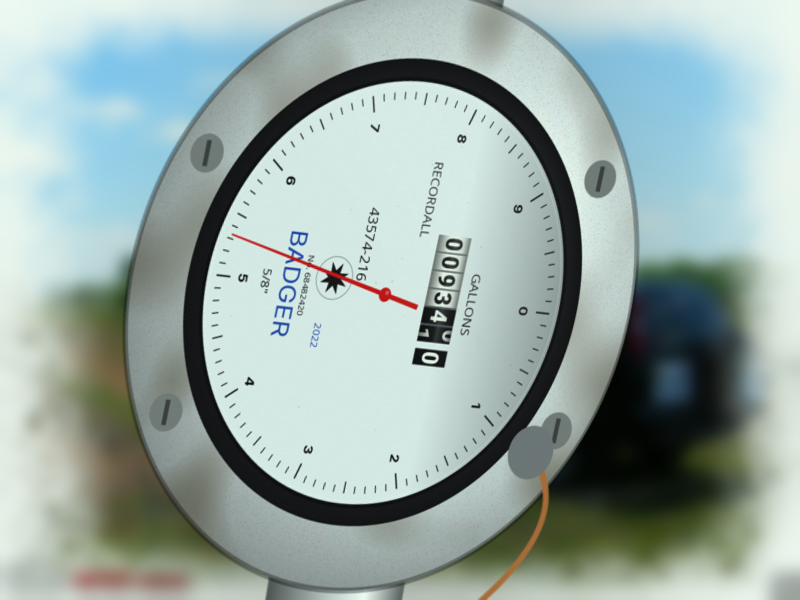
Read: 93405.3gal
